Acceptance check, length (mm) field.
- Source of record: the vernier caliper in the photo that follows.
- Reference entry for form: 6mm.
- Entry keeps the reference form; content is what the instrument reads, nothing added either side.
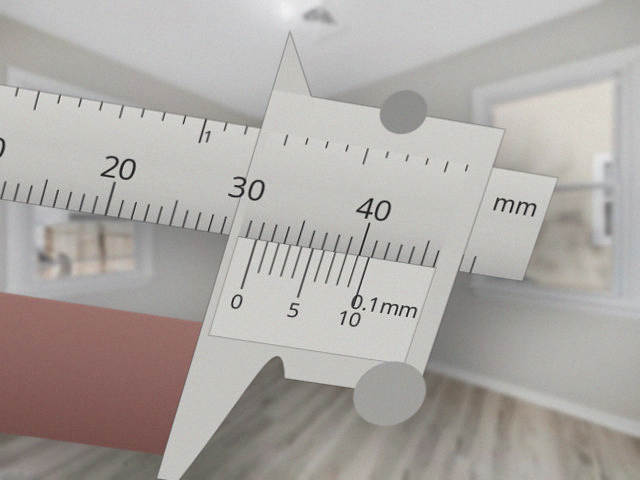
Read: 31.8mm
